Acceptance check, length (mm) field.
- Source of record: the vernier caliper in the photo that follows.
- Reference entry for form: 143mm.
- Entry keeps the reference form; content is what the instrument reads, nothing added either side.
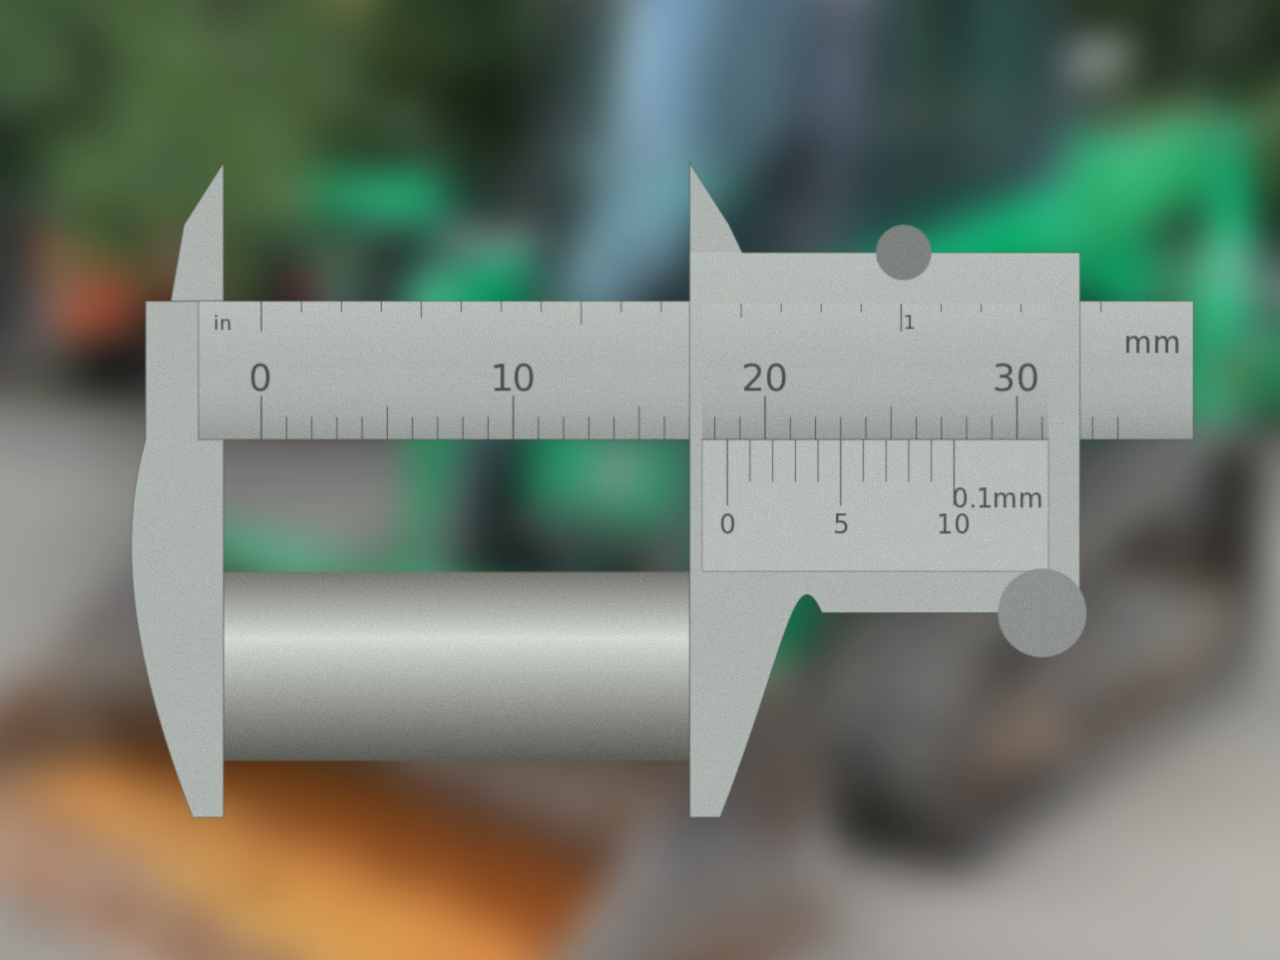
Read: 18.5mm
